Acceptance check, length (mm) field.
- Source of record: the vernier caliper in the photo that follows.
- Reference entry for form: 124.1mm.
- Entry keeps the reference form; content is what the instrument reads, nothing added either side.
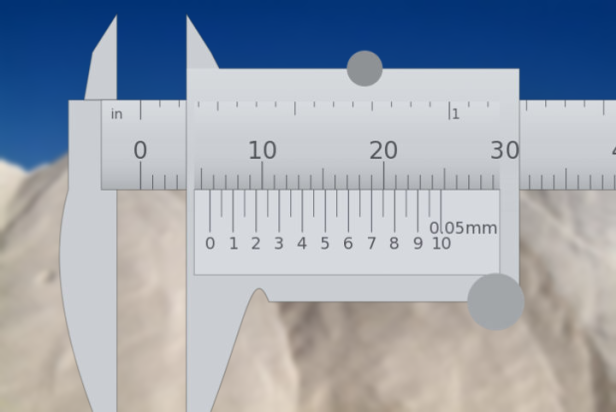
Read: 5.7mm
